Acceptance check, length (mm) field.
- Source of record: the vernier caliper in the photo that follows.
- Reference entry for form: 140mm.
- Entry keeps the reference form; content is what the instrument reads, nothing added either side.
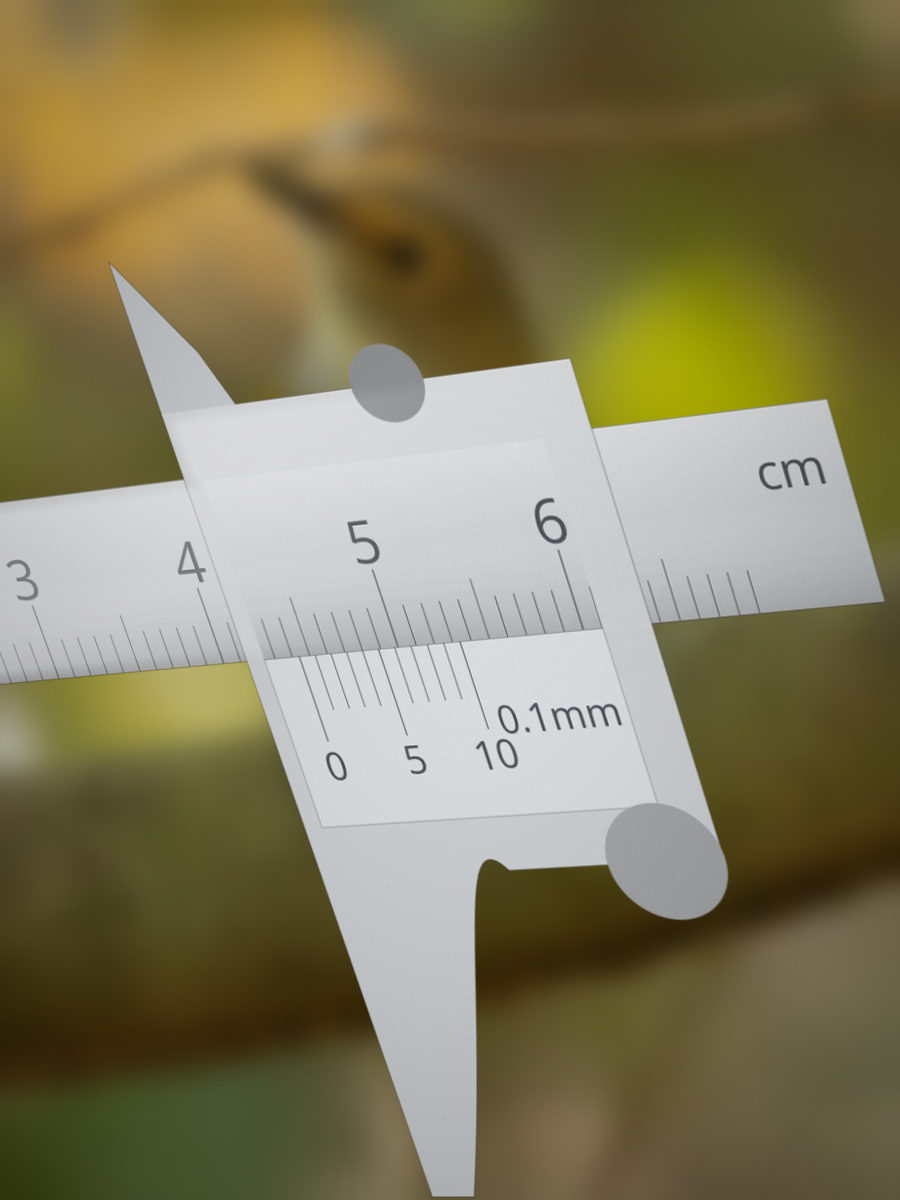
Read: 44.4mm
